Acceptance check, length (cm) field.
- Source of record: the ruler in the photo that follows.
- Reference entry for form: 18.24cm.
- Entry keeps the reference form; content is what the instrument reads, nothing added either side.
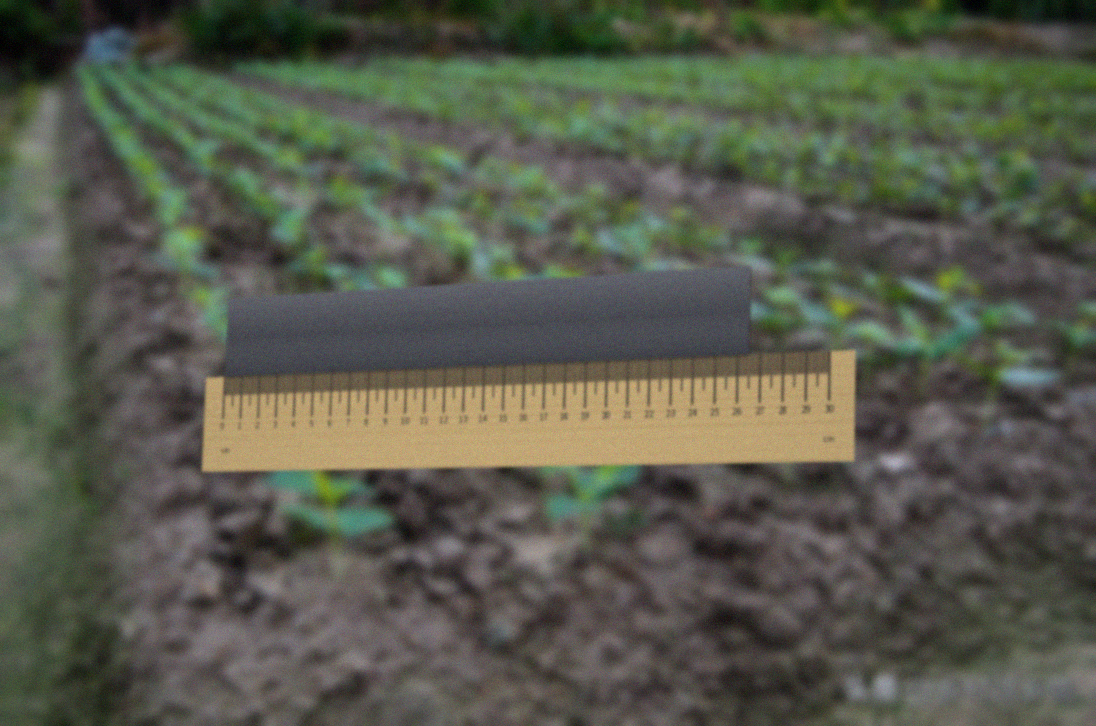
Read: 26.5cm
